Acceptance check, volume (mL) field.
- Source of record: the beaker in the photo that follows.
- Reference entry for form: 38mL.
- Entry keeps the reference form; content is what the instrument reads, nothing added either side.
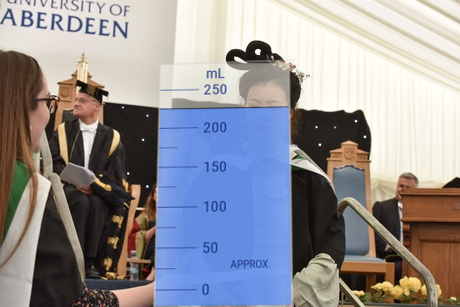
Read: 225mL
